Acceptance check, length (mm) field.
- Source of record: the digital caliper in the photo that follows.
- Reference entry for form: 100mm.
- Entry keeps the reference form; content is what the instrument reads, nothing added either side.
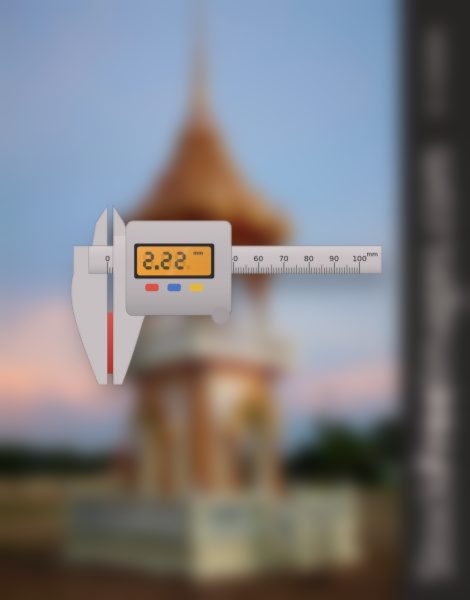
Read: 2.22mm
